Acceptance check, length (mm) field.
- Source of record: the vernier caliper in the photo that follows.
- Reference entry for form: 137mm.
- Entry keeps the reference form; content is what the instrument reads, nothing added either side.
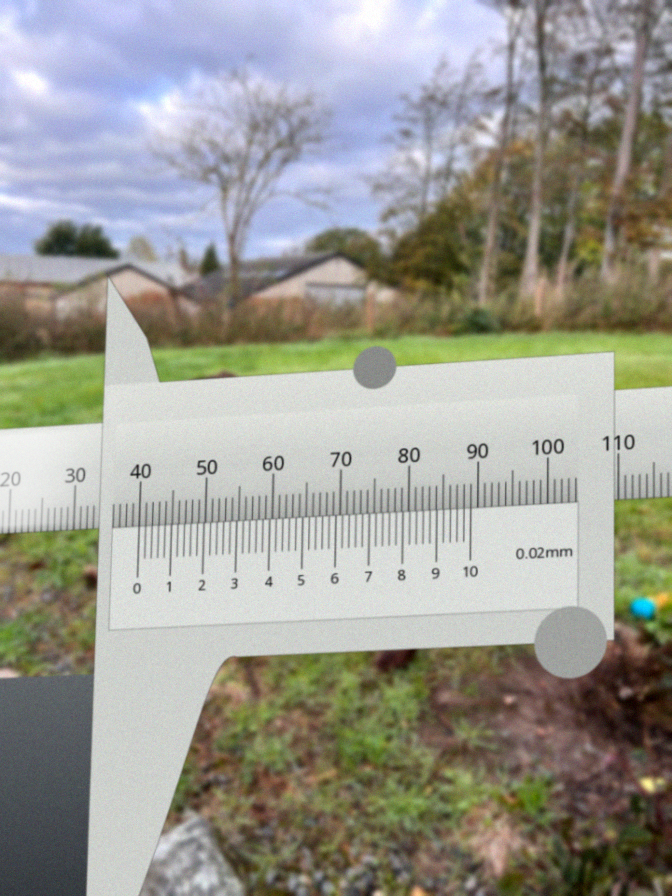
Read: 40.0mm
